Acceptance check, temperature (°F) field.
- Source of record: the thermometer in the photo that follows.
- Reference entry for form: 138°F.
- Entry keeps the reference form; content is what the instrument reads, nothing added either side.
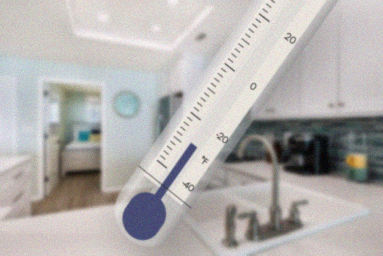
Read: -28°F
